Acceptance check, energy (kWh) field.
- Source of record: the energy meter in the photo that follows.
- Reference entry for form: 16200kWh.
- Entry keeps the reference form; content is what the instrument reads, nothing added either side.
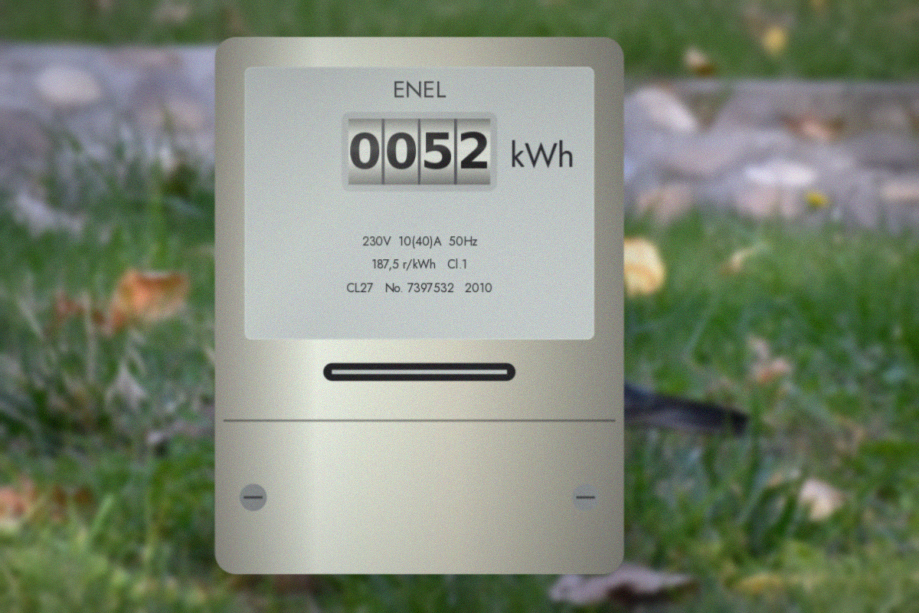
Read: 52kWh
